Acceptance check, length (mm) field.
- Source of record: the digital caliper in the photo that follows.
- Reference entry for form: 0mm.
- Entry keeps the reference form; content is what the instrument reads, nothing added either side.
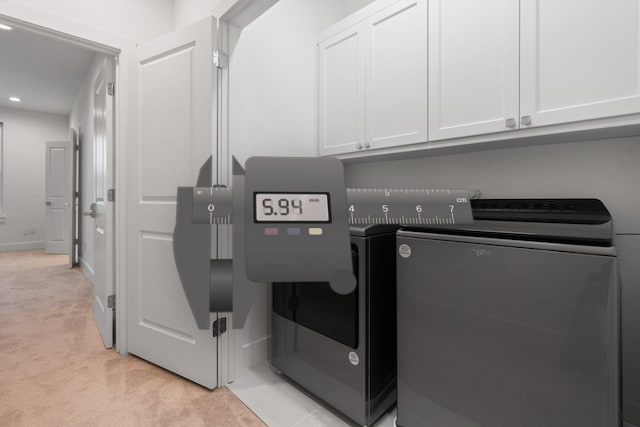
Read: 5.94mm
